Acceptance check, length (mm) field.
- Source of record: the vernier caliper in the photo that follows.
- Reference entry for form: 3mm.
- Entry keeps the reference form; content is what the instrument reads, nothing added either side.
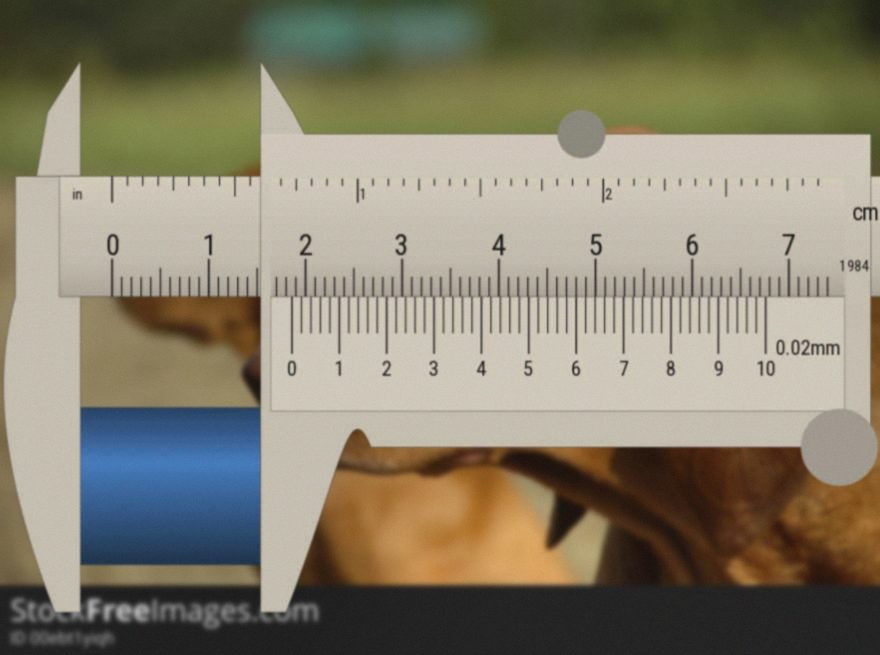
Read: 18.6mm
